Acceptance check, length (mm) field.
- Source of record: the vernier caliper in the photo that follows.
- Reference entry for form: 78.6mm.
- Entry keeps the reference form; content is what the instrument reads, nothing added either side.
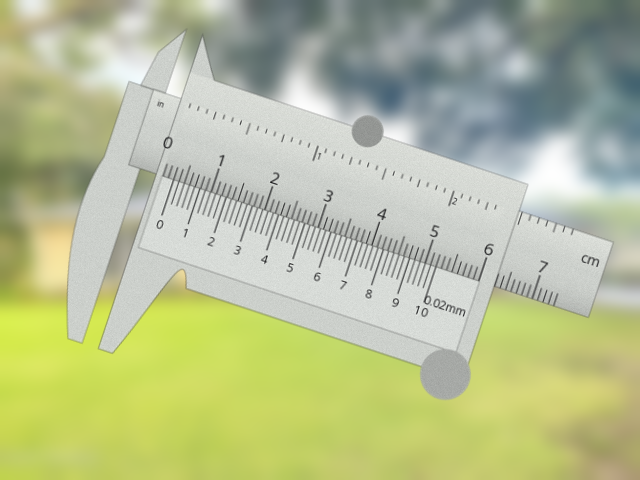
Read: 3.0mm
